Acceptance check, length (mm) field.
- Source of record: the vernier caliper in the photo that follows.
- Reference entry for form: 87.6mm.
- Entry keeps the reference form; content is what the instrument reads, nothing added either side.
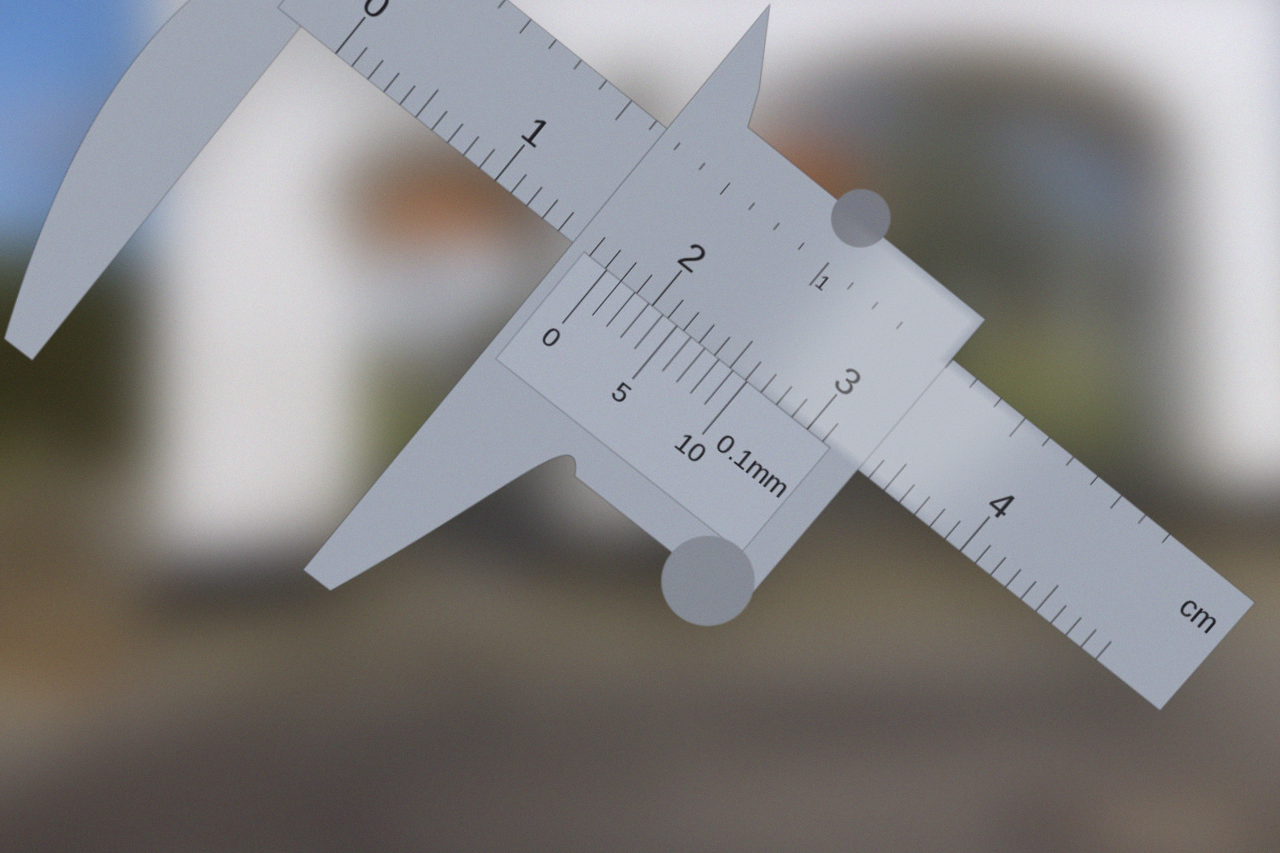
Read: 17.1mm
